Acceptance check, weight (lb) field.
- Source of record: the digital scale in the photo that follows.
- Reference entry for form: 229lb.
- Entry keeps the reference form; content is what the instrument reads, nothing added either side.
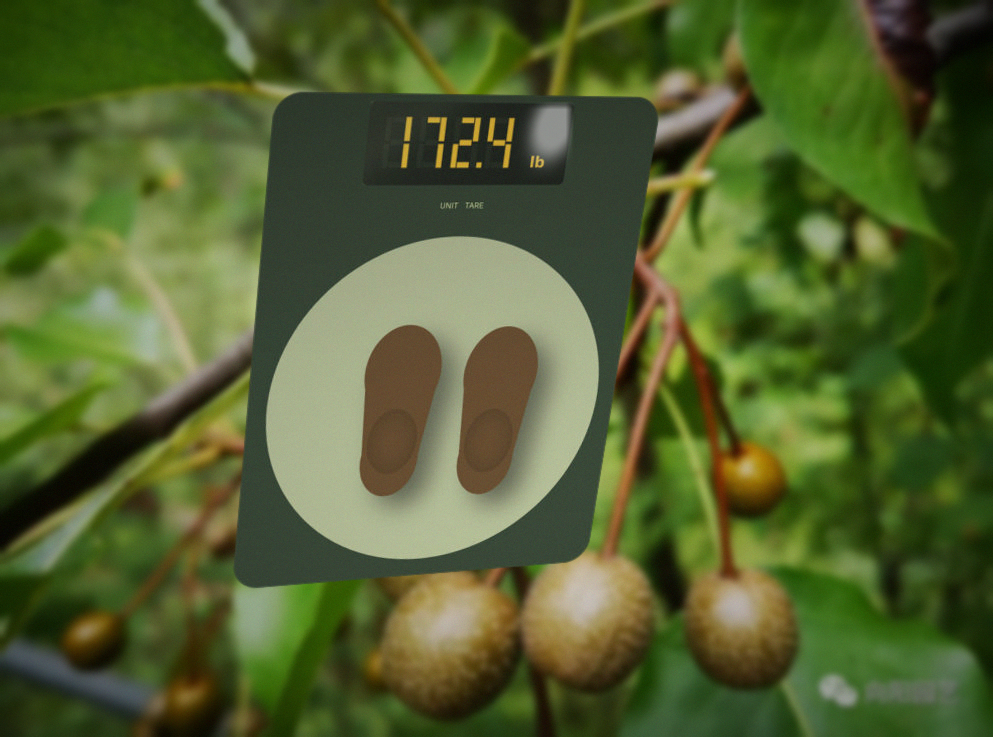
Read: 172.4lb
